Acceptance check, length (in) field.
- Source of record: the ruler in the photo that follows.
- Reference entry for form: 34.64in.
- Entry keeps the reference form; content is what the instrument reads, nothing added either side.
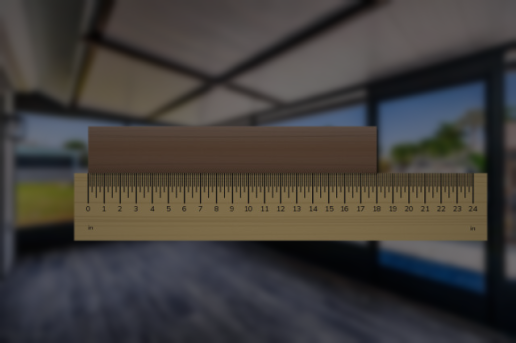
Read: 18in
